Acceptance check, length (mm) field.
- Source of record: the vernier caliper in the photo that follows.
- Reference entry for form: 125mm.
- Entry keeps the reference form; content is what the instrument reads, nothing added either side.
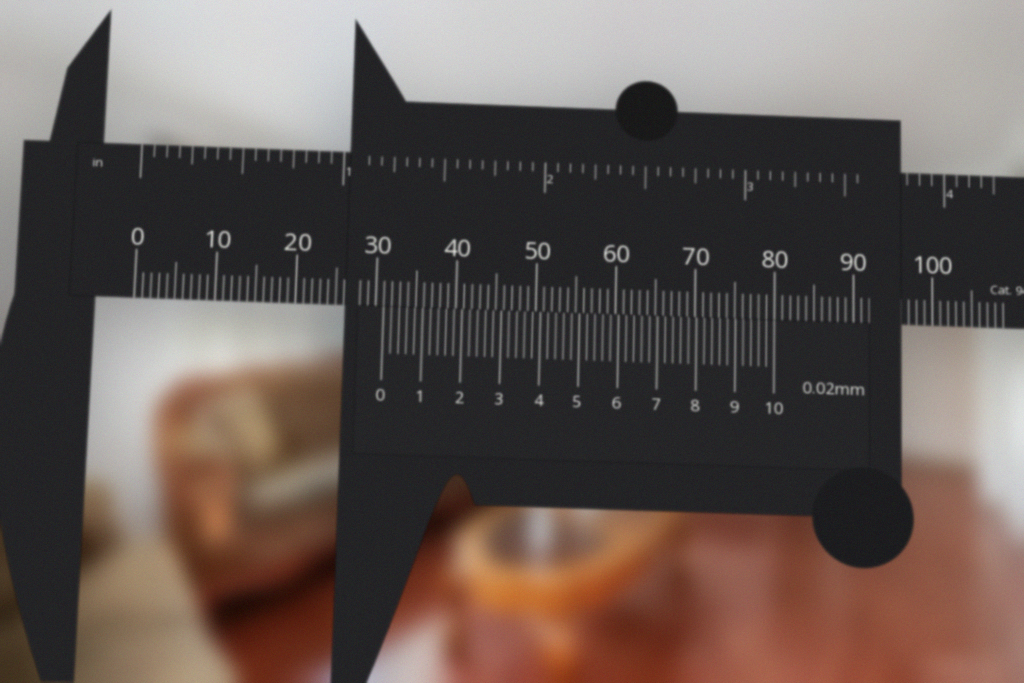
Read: 31.0mm
